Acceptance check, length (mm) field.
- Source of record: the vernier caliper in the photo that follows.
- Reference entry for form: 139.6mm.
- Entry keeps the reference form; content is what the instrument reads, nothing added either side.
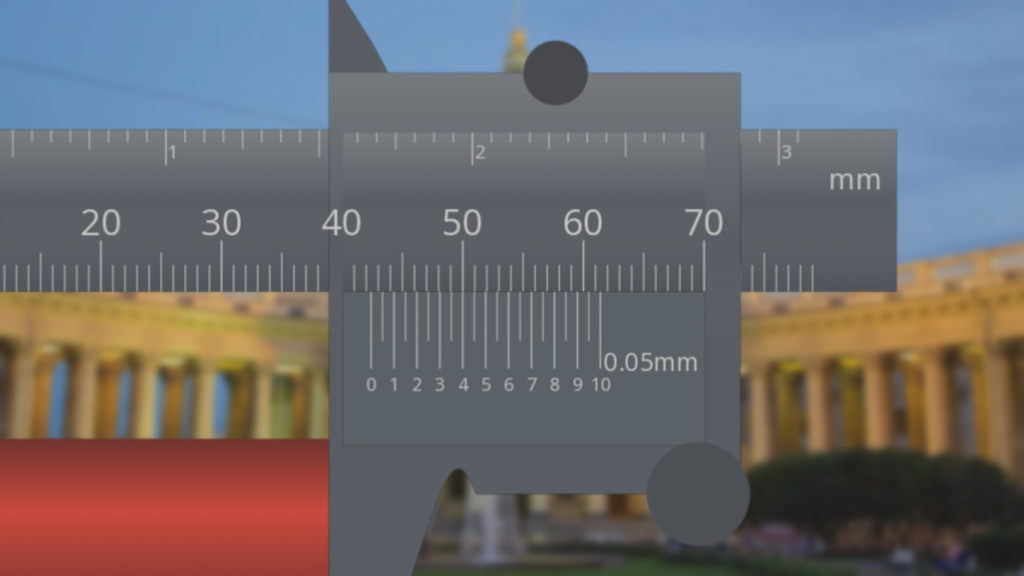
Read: 42.4mm
